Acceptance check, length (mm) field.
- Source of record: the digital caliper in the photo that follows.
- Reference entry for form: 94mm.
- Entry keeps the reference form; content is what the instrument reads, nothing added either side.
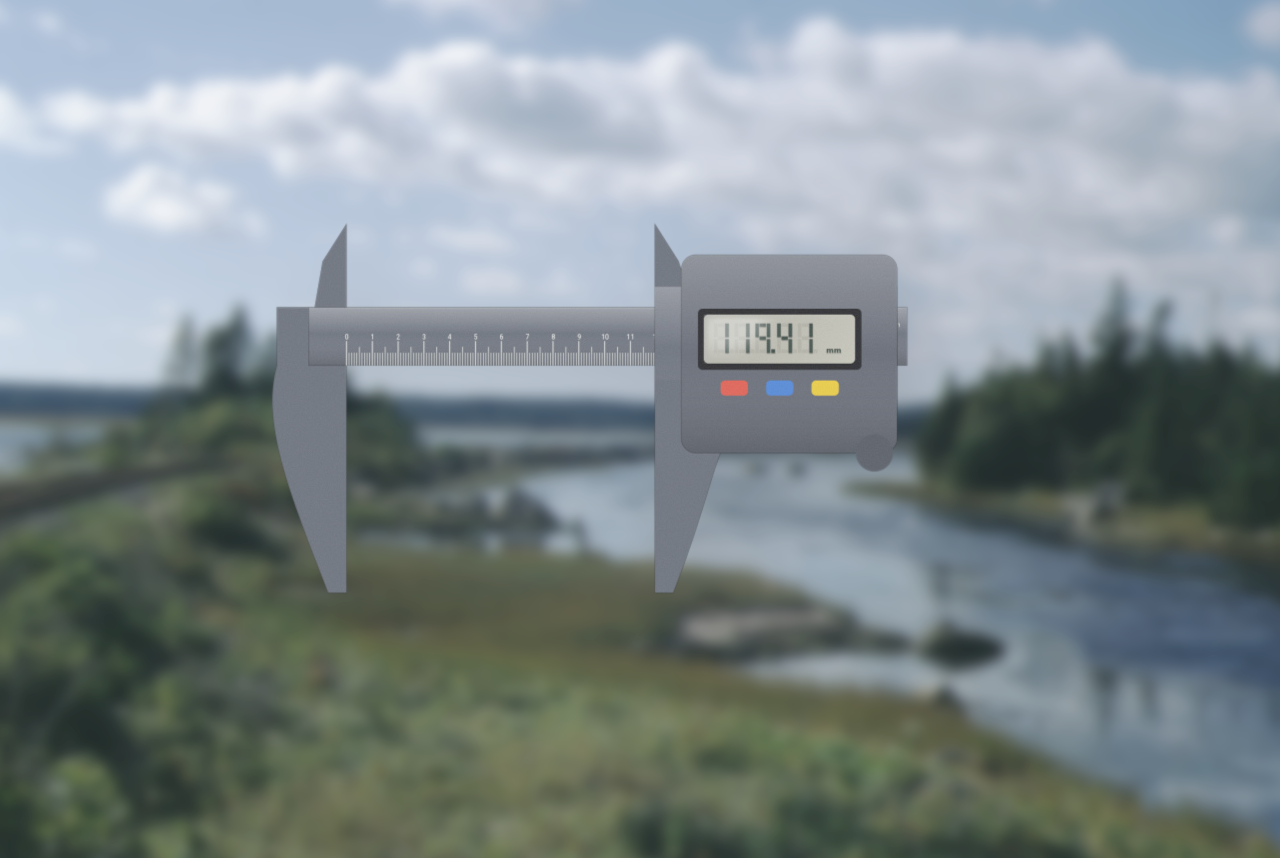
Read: 119.41mm
